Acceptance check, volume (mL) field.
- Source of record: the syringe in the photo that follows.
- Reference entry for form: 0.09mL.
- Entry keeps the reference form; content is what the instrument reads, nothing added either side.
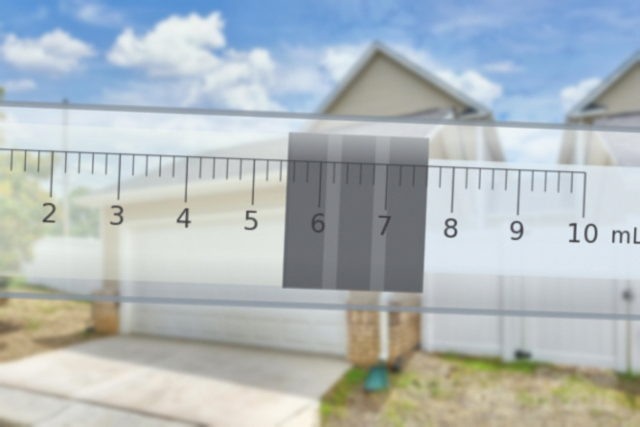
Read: 5.5mL
